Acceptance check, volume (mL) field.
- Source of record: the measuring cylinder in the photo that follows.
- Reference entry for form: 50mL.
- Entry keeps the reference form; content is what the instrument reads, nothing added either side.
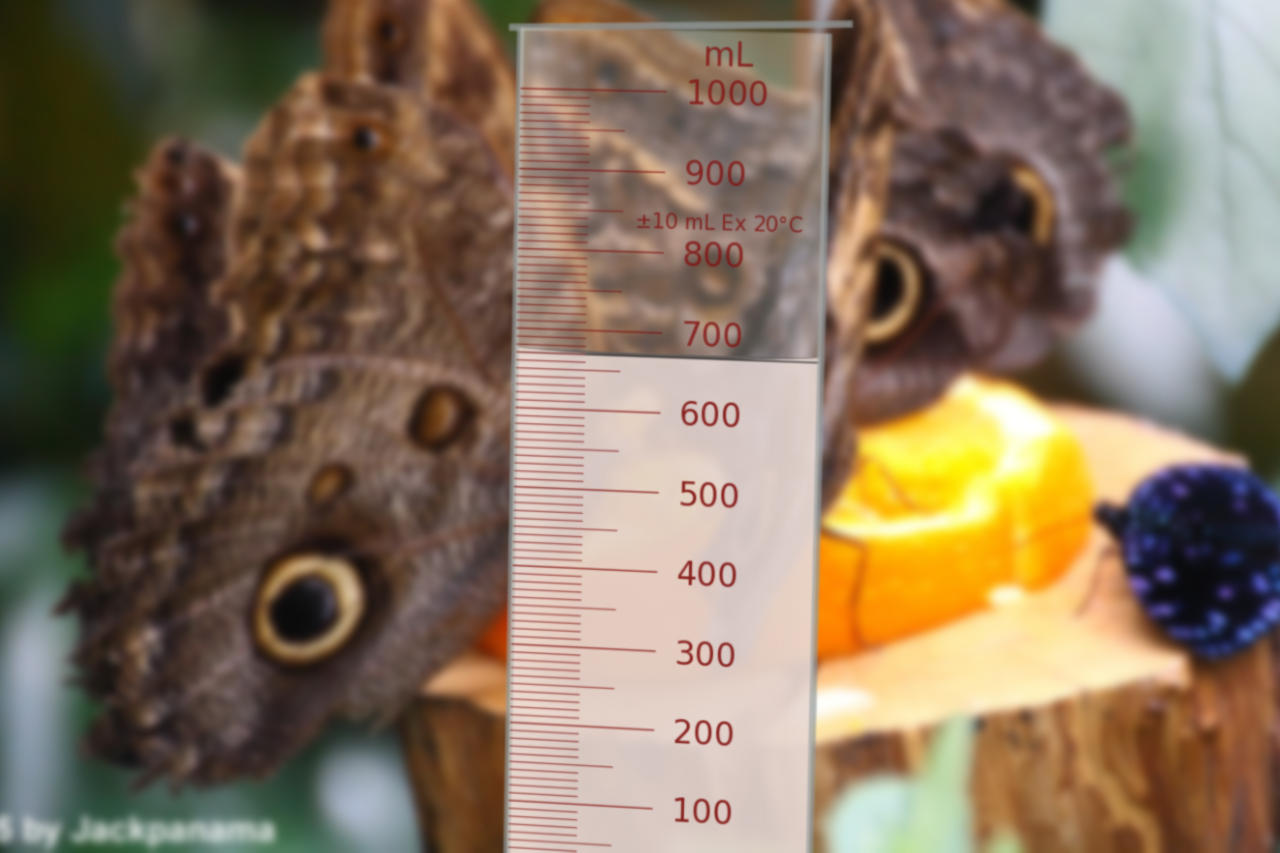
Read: 670mL
